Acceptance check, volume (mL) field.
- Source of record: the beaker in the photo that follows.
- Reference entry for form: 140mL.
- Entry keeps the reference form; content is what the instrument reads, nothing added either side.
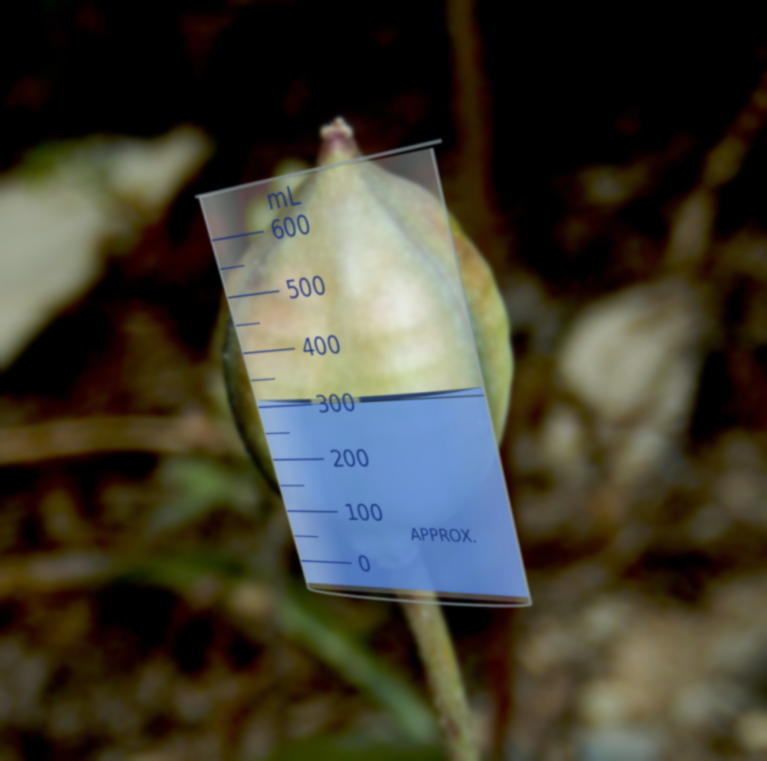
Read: 300mL
